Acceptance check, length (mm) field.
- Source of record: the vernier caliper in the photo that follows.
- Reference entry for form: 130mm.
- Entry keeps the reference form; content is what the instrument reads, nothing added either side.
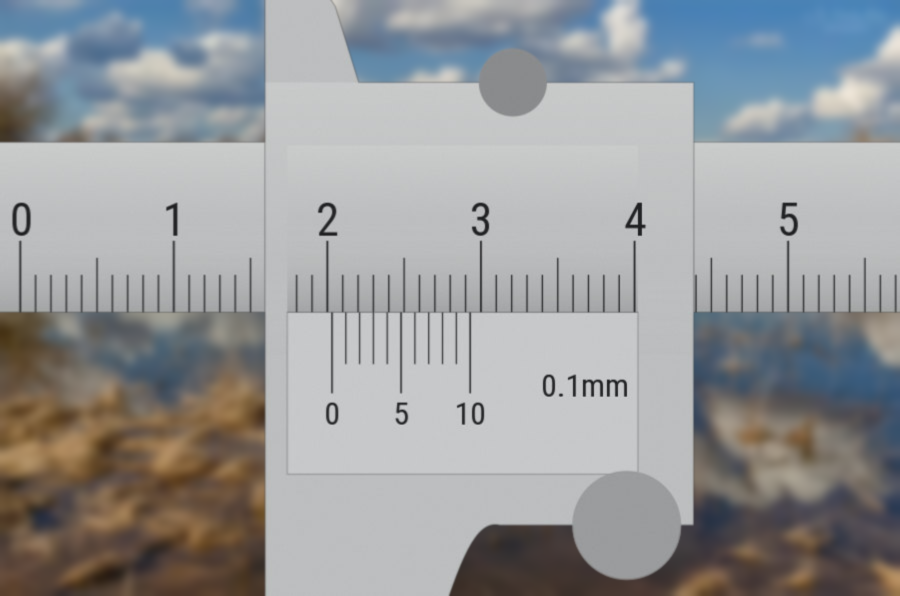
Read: 20.3mm
